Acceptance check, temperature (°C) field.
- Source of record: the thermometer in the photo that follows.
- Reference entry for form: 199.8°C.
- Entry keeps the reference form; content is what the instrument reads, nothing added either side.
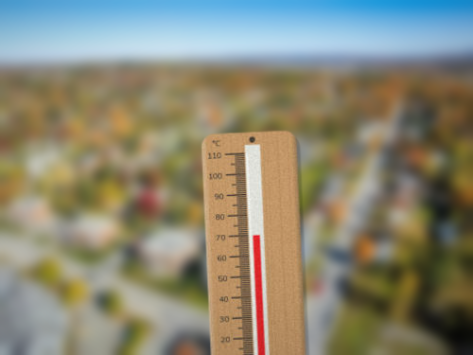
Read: 70°C
